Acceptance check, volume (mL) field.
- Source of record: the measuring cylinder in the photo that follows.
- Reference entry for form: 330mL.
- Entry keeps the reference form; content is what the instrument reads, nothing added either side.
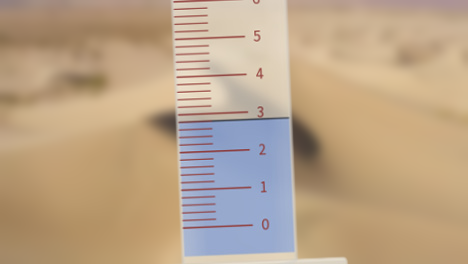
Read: 2.8mL
